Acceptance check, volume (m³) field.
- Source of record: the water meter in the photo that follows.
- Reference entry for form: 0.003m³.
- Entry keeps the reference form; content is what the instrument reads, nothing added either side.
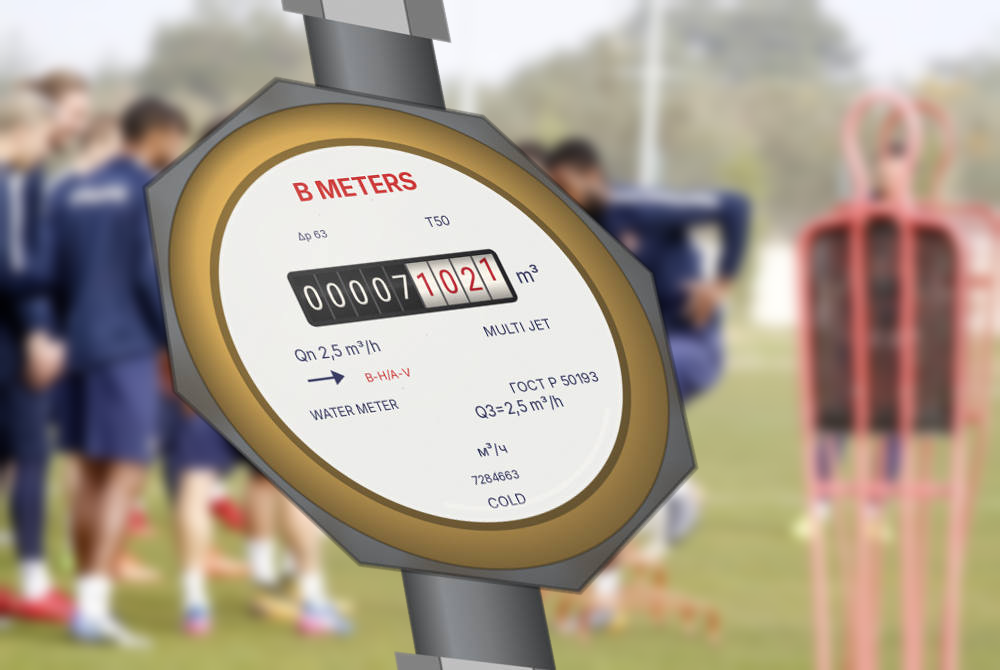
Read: 7.1021m³
